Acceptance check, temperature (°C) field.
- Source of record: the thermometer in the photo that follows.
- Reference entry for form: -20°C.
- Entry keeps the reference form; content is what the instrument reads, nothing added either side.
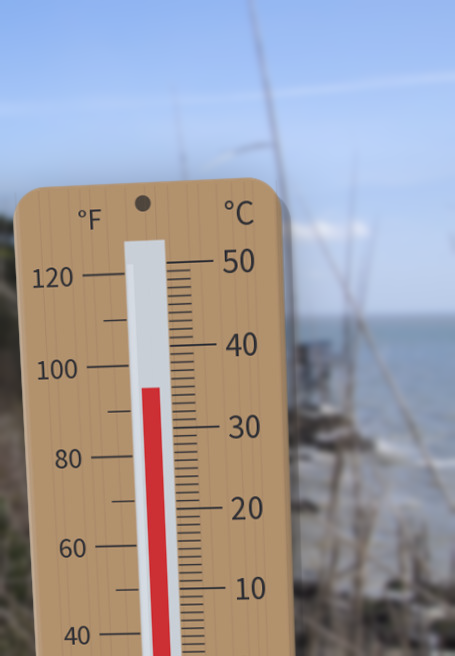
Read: 35°C
